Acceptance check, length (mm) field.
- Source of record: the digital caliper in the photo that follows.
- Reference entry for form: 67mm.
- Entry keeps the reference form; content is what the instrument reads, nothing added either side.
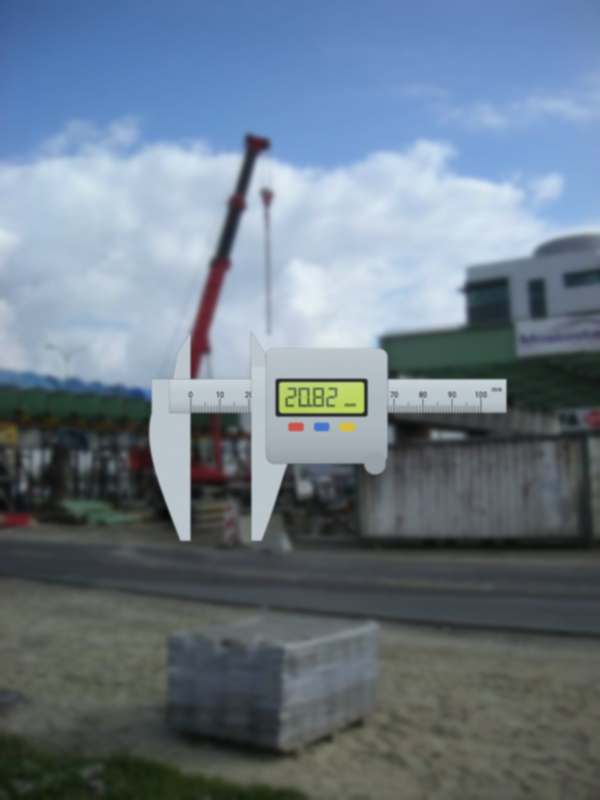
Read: 20.82mm
